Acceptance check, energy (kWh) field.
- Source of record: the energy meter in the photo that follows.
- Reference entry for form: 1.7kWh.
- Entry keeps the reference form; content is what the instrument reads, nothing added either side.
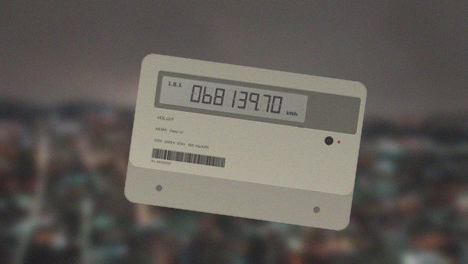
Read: 68139.70kWh
